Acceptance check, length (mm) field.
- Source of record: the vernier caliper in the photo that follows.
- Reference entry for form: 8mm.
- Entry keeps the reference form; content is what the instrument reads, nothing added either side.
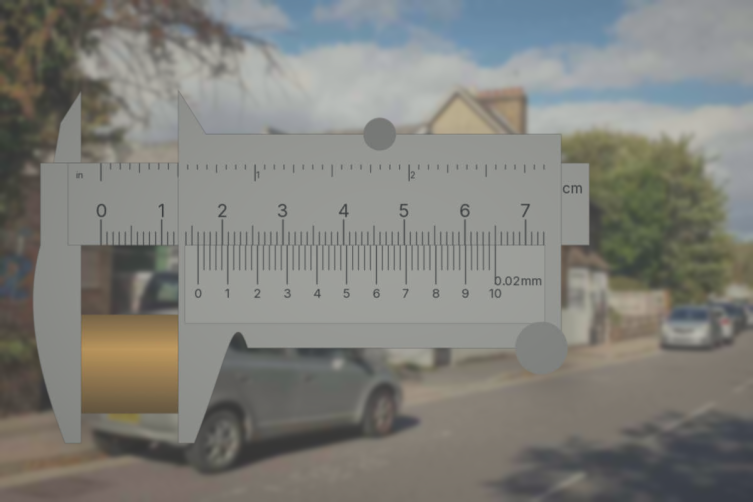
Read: 16.0mm
